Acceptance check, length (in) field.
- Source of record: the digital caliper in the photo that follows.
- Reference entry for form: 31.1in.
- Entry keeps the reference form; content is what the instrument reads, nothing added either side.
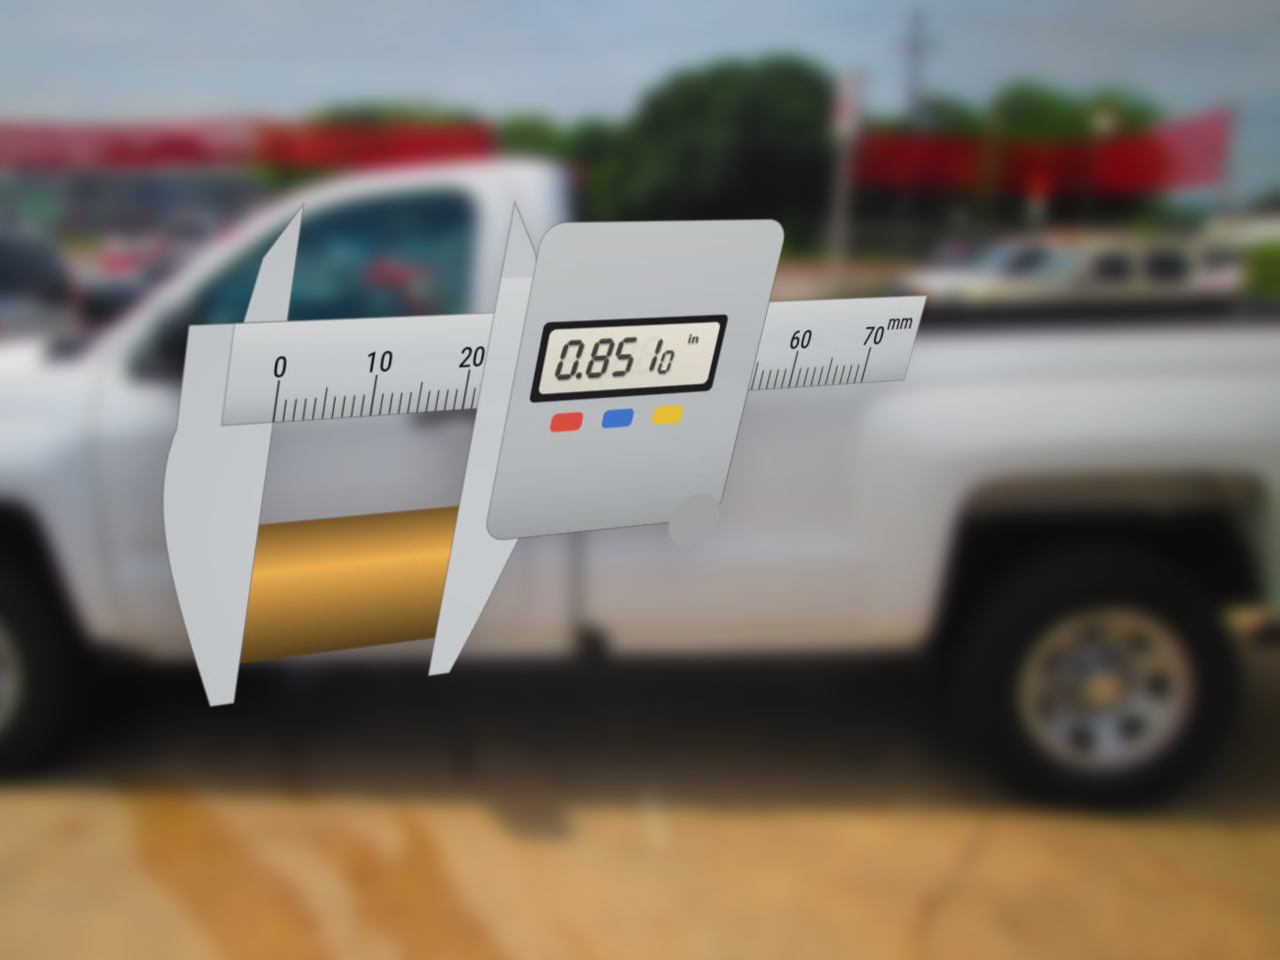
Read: 0.8510in
